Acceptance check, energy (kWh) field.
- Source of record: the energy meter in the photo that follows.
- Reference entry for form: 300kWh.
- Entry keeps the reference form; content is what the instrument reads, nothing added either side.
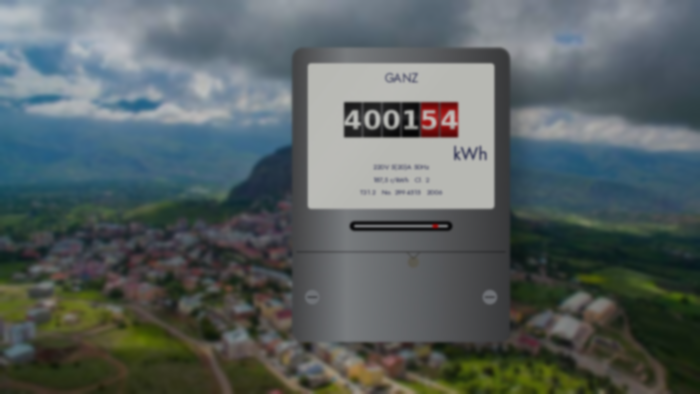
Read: 4001.54kWh
